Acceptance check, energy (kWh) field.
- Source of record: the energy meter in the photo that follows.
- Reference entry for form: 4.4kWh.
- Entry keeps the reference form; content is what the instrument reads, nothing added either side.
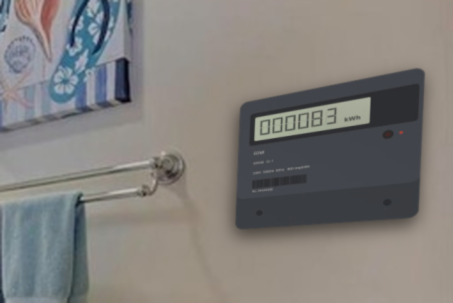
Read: 83kWh
